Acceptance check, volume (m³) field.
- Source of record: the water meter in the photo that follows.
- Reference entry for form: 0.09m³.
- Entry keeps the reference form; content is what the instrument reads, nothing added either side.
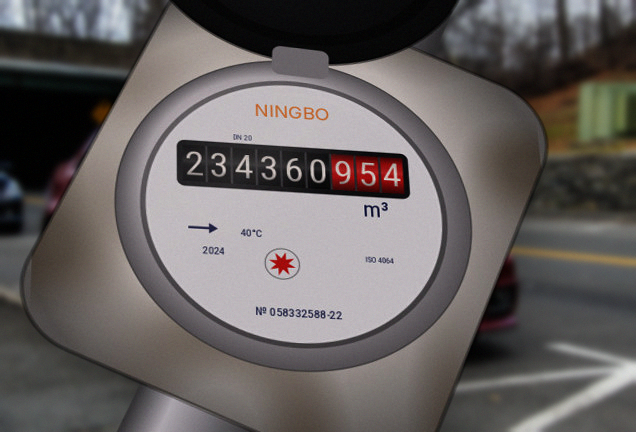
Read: 234360.954m³
